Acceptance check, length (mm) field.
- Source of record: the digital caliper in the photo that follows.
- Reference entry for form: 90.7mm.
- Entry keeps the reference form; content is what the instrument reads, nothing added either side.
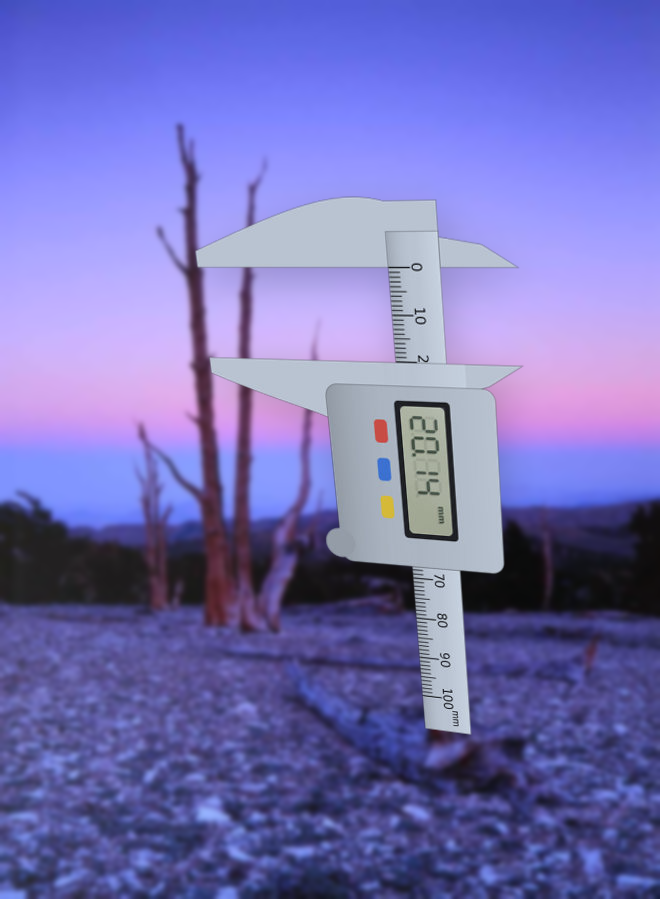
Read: 20.14mm
